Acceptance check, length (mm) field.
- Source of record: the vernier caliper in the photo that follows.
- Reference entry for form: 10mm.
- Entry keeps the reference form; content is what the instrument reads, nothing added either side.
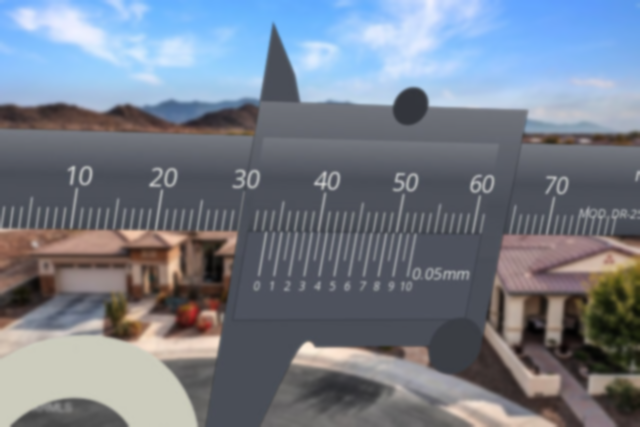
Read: 33.5mm
